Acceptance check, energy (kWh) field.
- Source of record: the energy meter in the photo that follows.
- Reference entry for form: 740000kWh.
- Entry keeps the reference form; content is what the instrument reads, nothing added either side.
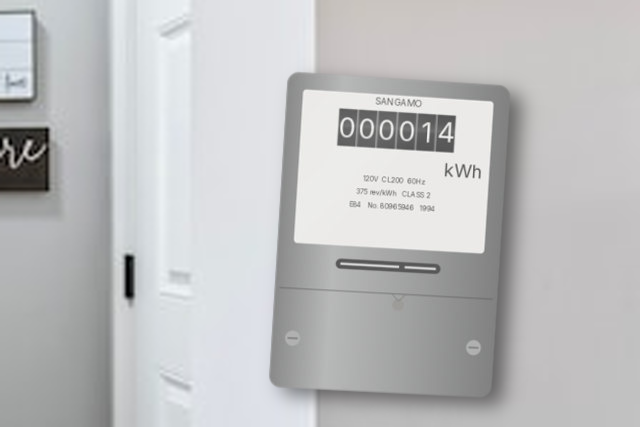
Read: 14kWh
